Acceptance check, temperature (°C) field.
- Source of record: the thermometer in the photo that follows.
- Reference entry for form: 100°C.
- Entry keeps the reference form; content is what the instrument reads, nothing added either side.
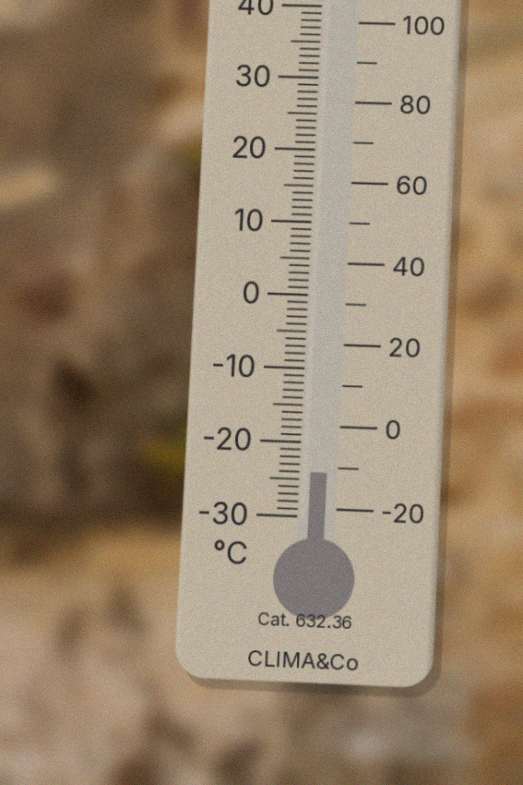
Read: -24°C
